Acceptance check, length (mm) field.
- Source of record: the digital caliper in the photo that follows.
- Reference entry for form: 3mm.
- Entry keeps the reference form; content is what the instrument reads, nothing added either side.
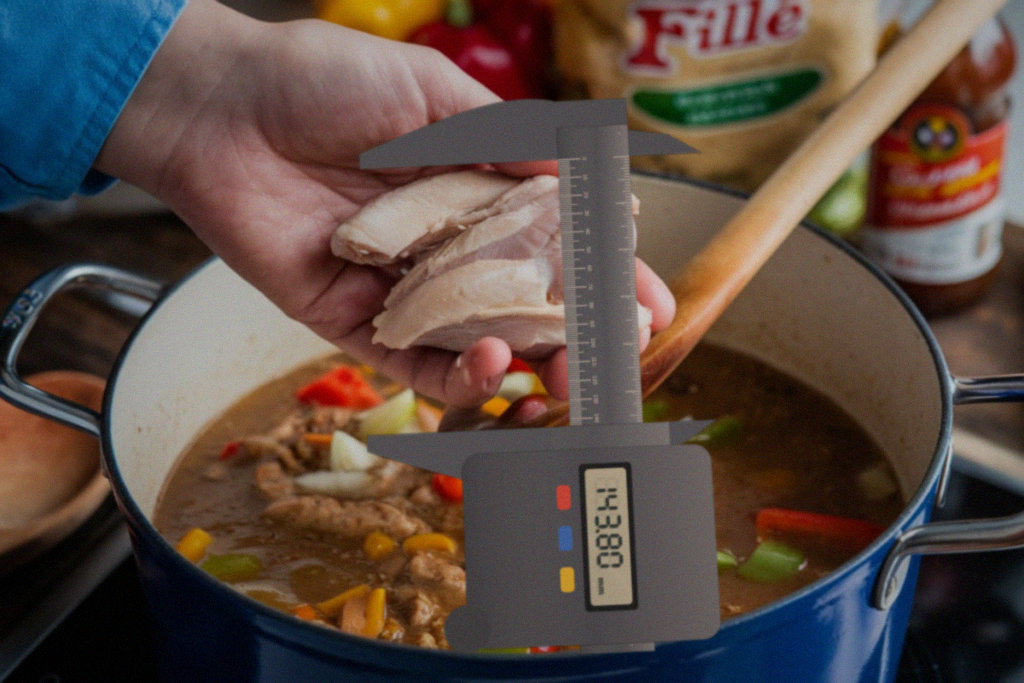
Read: 143.80mm
